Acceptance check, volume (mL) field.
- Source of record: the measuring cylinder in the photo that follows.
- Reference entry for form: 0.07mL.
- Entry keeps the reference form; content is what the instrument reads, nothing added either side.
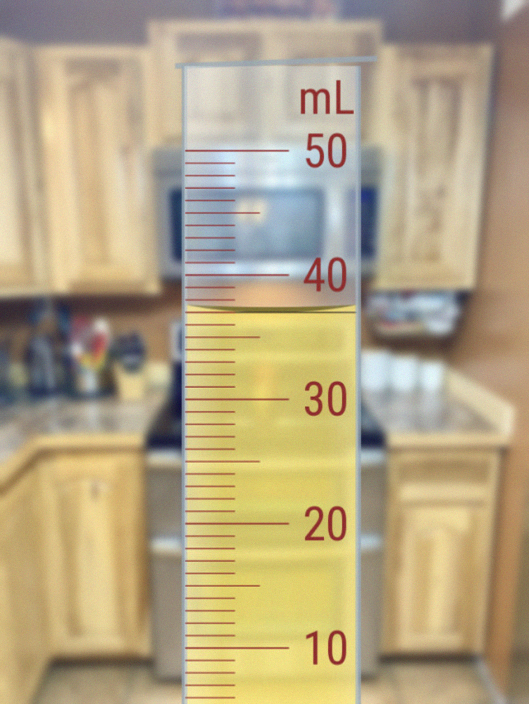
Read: 37mL
